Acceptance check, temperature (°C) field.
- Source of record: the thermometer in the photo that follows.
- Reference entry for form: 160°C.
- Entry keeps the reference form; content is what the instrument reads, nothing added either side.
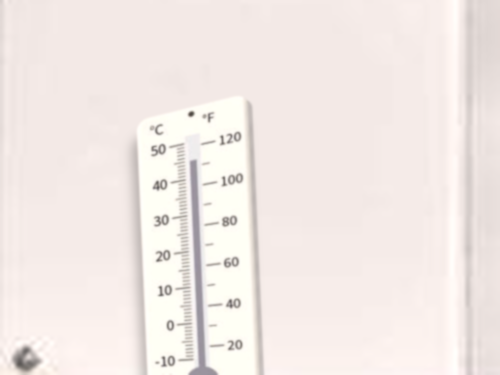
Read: 45°C
